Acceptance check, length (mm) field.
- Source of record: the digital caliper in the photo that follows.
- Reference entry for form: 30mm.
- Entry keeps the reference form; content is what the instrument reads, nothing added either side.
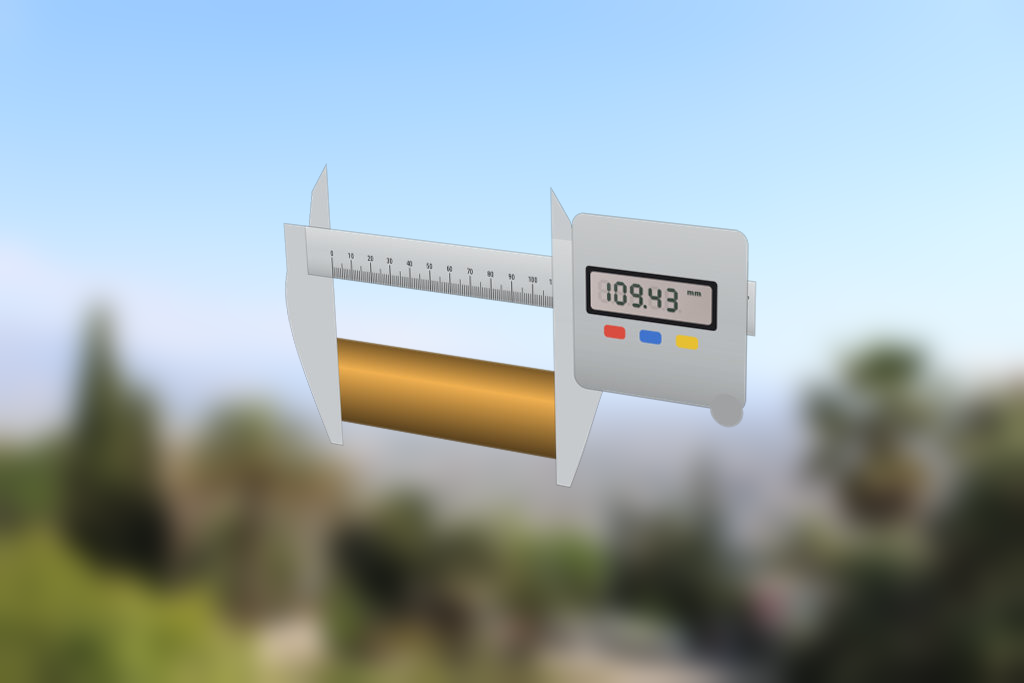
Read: 109.43mm
